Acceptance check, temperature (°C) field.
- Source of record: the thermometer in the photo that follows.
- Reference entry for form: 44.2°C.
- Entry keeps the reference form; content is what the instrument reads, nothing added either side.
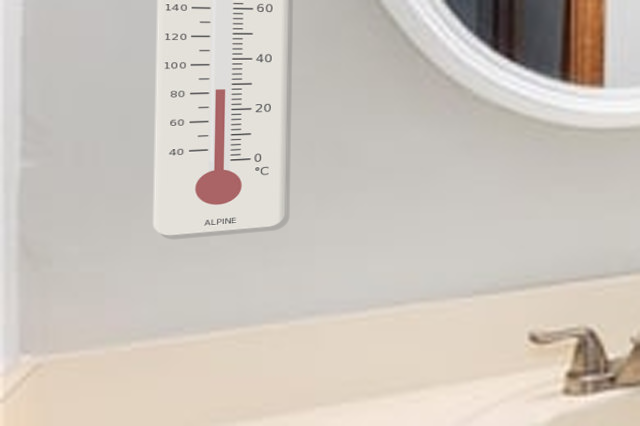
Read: 28°C
